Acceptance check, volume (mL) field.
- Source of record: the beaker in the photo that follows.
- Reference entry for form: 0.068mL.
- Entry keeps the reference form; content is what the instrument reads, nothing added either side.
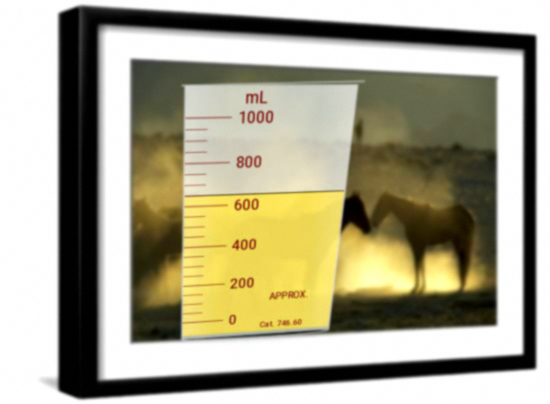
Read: 650mL
